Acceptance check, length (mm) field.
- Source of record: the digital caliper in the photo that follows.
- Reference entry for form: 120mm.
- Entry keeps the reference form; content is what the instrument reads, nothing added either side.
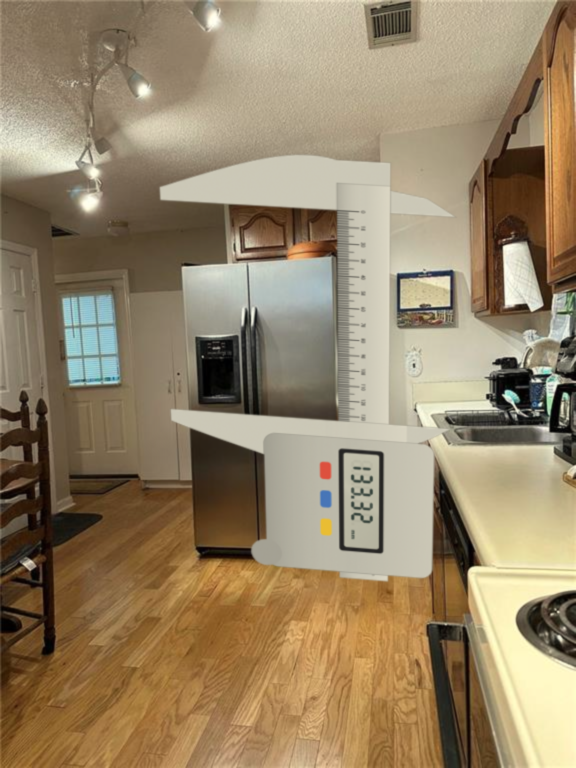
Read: 133.32mm
